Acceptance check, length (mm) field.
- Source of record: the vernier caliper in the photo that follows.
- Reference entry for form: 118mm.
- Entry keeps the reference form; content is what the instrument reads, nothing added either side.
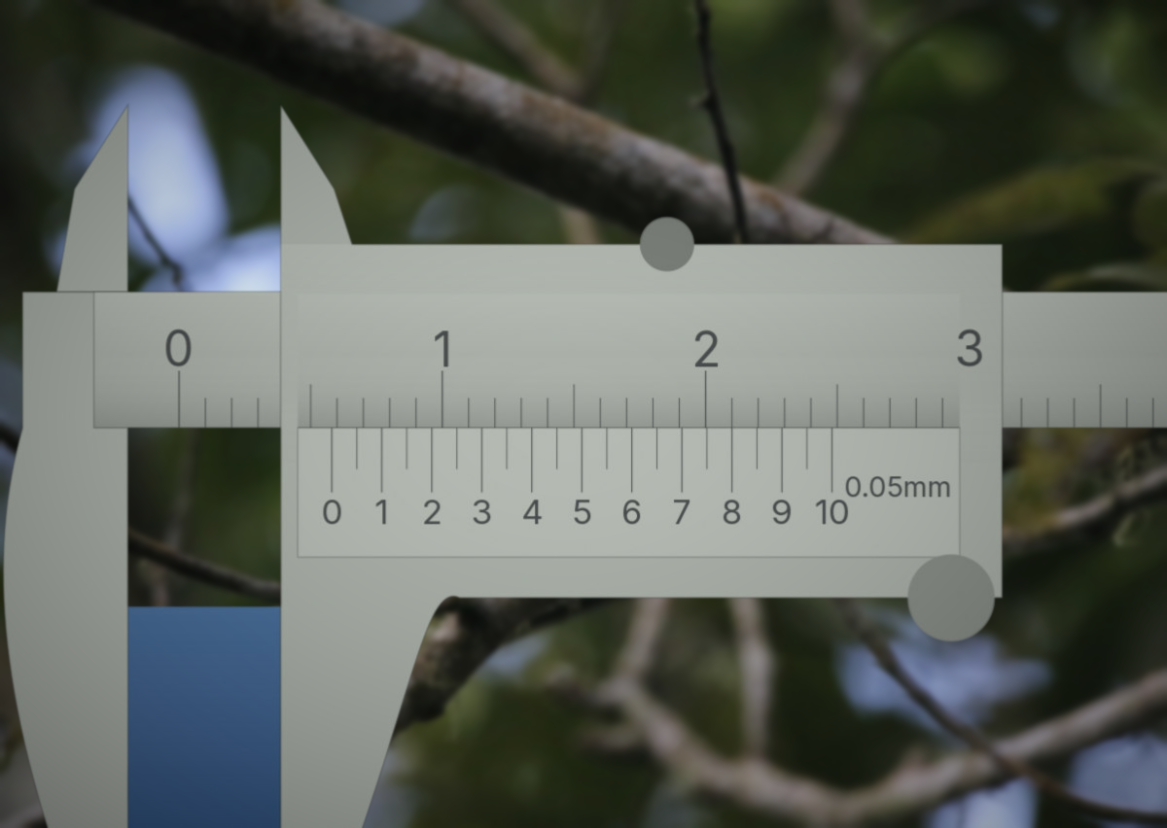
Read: 5.80mm
